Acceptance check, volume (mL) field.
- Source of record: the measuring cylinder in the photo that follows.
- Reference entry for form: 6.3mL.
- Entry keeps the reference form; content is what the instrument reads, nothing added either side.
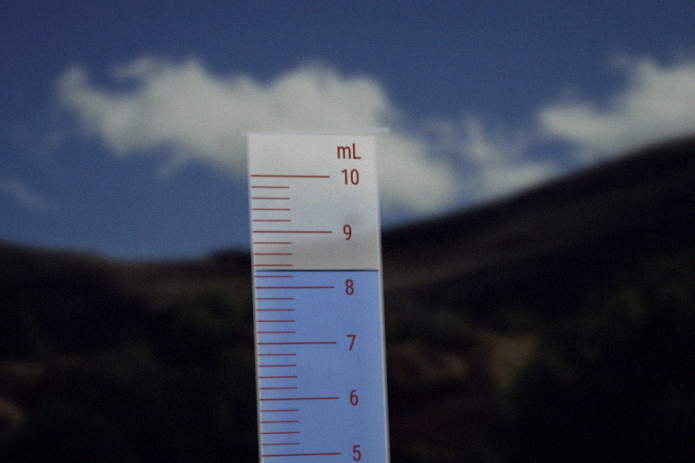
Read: 8.3mL
